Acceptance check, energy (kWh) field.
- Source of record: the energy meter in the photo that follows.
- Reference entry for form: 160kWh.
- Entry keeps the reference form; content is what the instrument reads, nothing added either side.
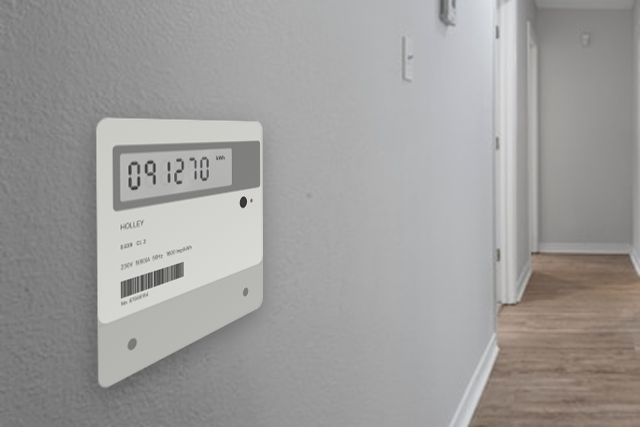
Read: 91270kWh
